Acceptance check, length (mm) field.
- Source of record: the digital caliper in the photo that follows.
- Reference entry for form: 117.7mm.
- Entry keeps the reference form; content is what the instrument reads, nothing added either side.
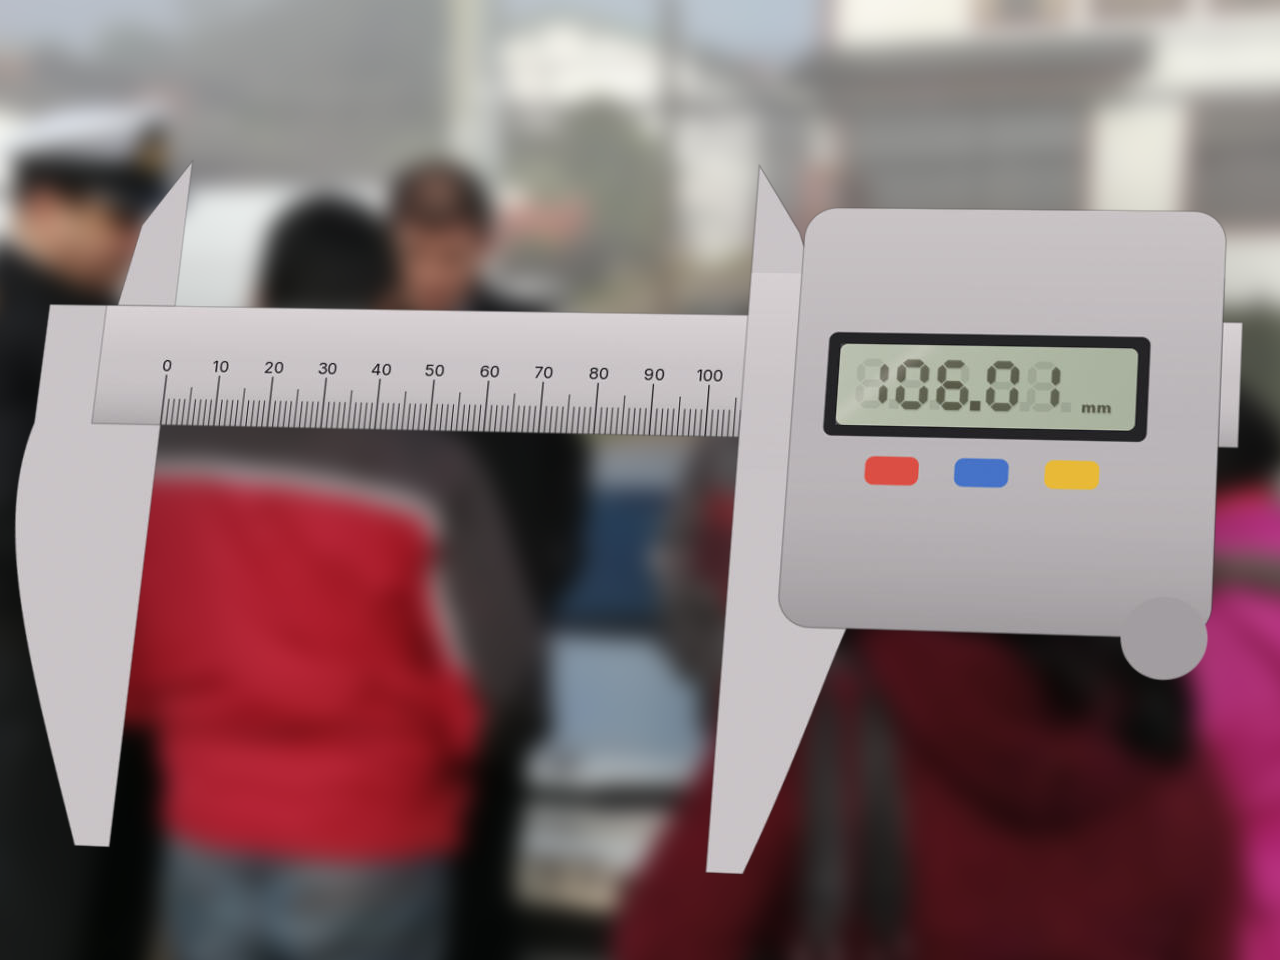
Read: 106.01mm
